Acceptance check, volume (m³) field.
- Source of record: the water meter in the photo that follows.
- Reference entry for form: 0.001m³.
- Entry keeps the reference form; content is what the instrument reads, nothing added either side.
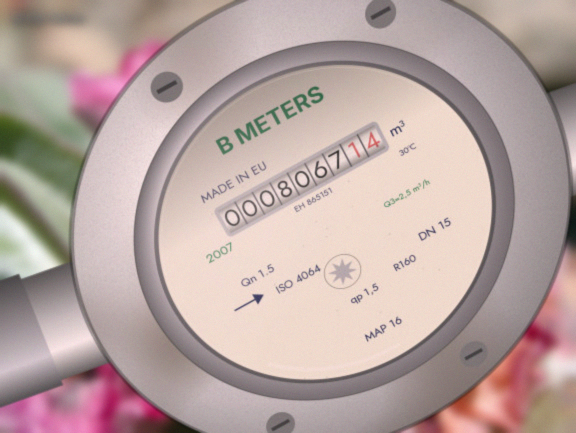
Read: 8067.14m³
